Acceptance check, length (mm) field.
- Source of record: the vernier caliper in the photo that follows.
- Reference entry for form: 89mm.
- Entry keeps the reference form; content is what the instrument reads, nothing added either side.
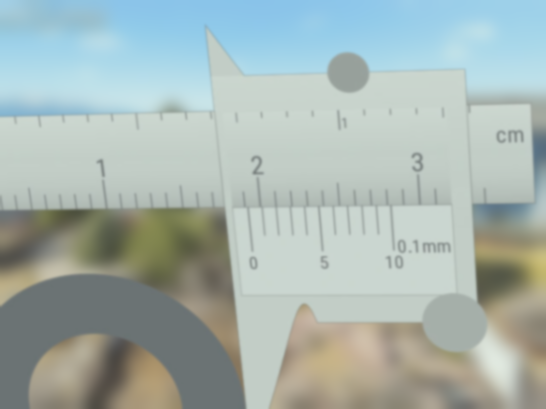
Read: 19.2mm
